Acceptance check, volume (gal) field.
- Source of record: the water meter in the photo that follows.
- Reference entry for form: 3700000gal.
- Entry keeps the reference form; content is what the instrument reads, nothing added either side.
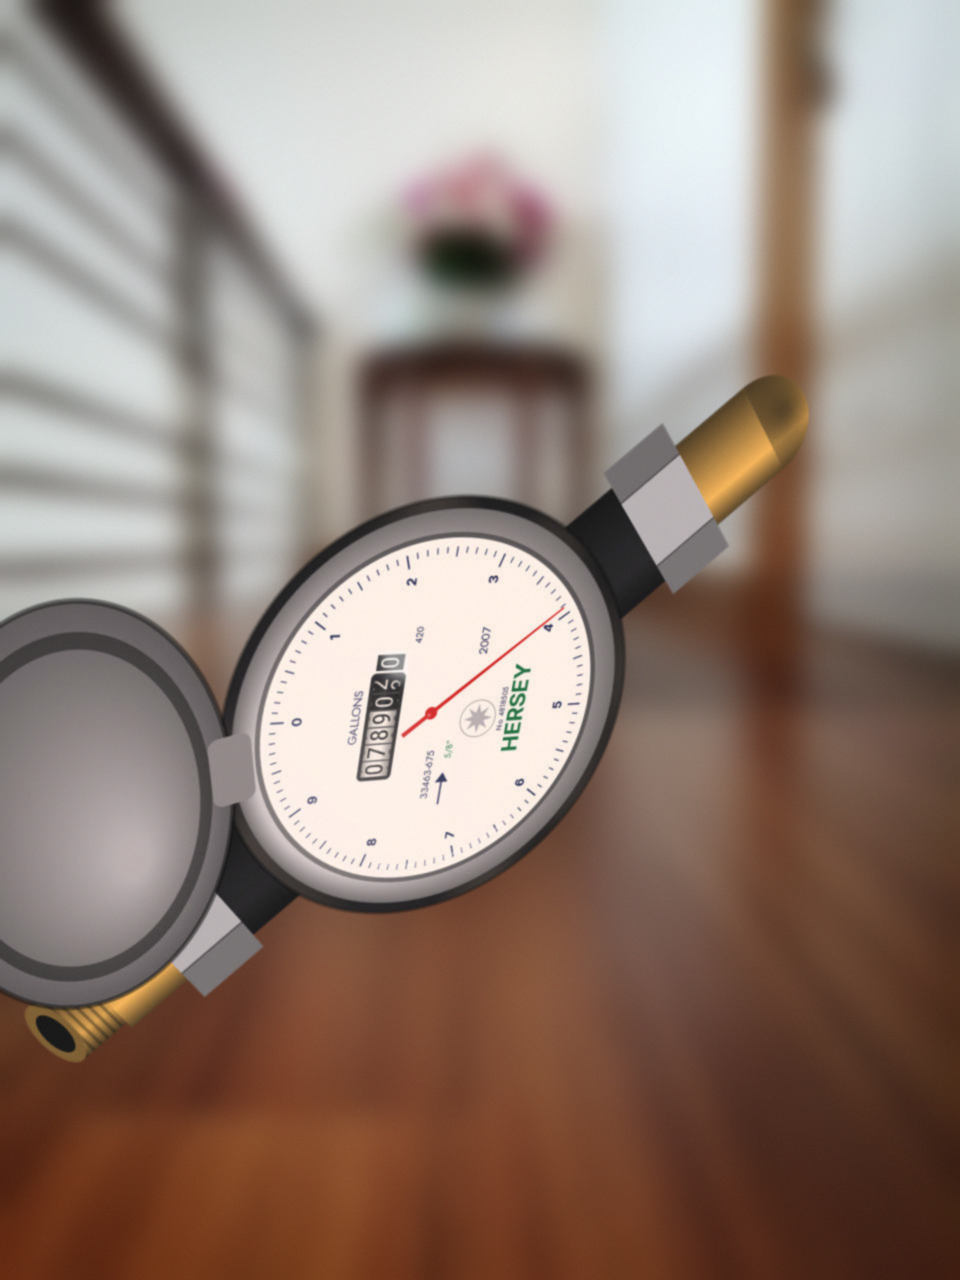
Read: 789023.9gal
